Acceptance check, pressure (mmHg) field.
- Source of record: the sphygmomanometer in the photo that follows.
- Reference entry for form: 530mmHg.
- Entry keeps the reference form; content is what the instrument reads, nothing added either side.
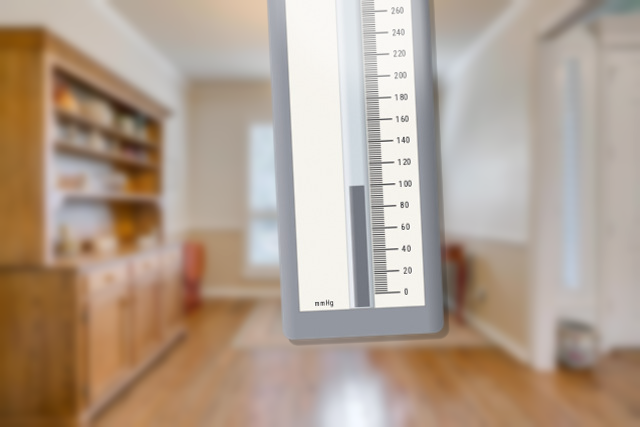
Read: 100mmHg
